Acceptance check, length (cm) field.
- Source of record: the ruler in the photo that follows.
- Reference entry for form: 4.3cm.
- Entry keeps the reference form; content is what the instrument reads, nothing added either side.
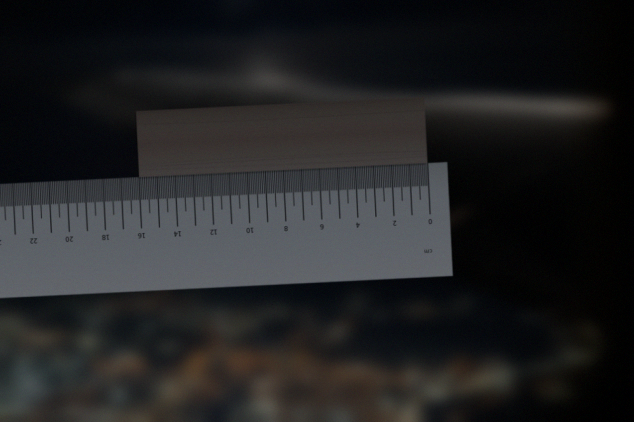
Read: 16cm
